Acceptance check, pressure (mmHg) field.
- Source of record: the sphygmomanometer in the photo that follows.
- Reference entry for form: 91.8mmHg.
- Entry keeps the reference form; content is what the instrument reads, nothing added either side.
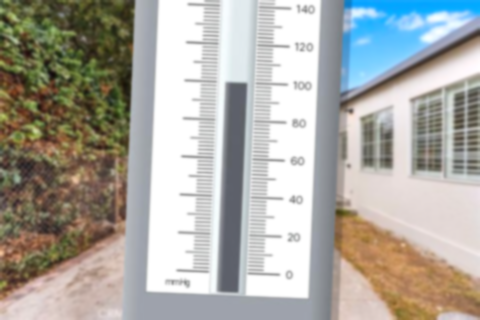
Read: 100mmHg
